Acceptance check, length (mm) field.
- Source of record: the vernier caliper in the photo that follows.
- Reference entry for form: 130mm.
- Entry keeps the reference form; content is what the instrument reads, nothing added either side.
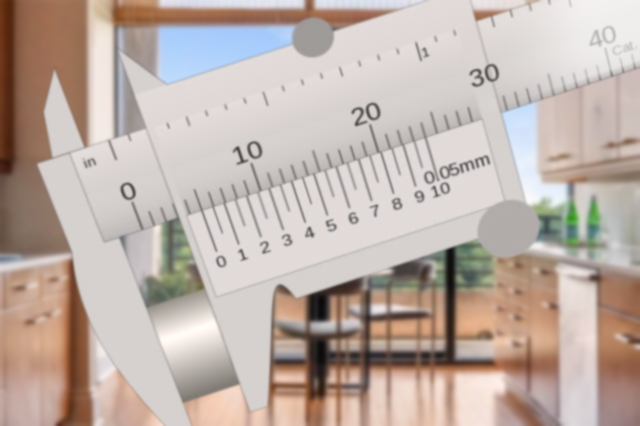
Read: 5.0mm
